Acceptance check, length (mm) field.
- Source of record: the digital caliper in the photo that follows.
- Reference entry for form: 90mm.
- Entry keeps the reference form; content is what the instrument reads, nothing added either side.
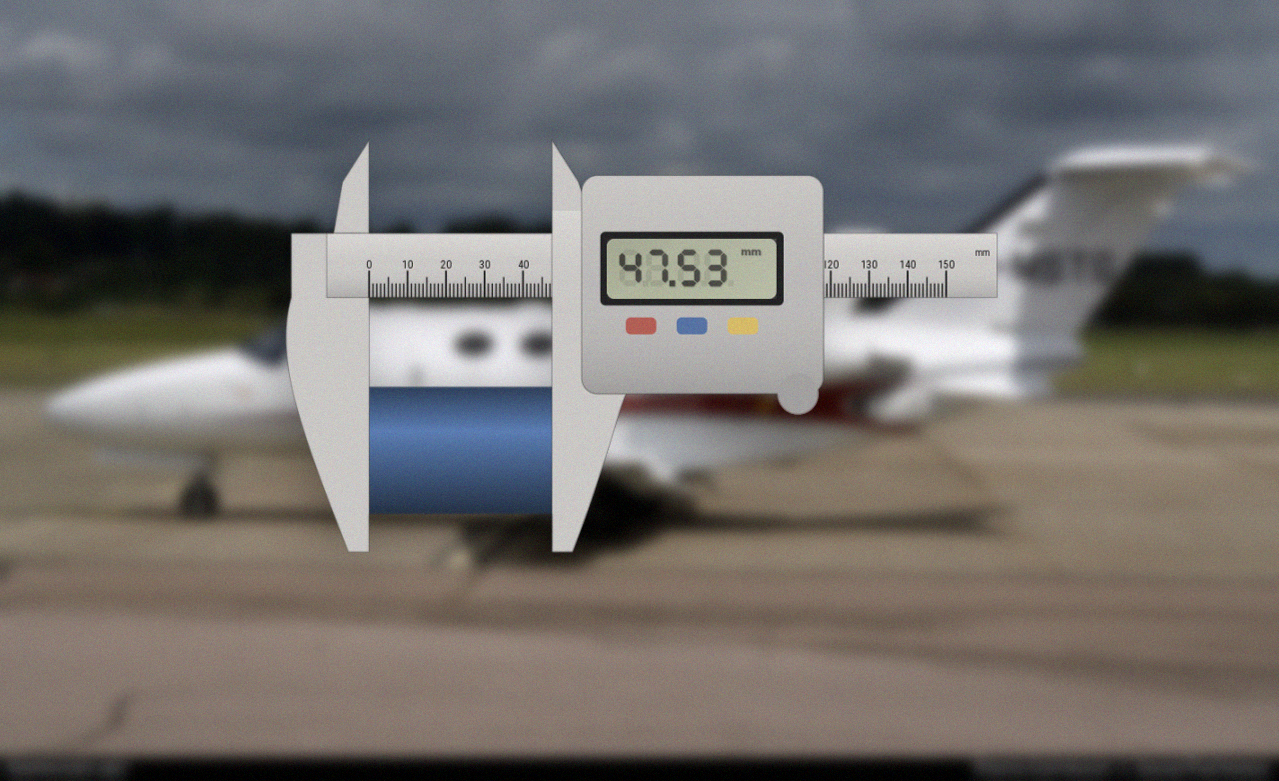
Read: 47.53mm
